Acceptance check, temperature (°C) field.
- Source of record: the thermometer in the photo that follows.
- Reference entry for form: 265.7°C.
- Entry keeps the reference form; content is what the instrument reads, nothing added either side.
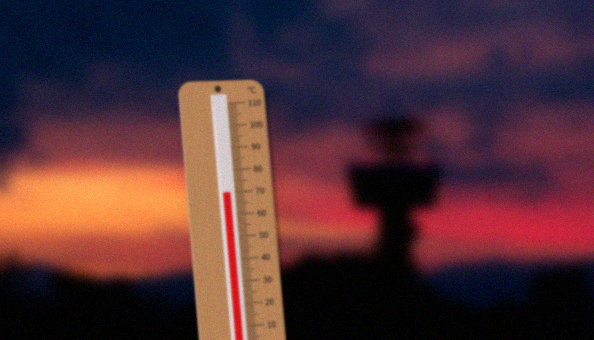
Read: 70°C
